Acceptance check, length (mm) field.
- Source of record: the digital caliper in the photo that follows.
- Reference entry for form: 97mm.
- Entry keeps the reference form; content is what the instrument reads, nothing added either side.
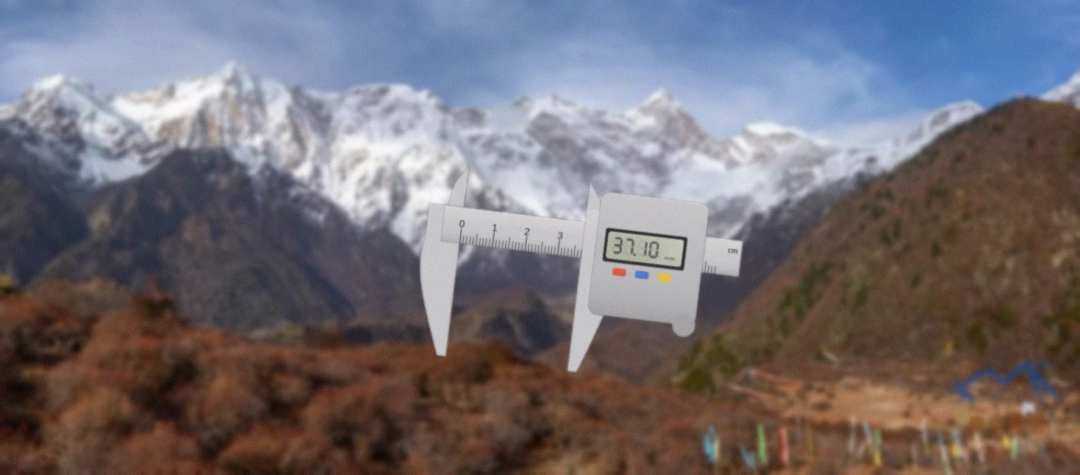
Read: 37.10mm
